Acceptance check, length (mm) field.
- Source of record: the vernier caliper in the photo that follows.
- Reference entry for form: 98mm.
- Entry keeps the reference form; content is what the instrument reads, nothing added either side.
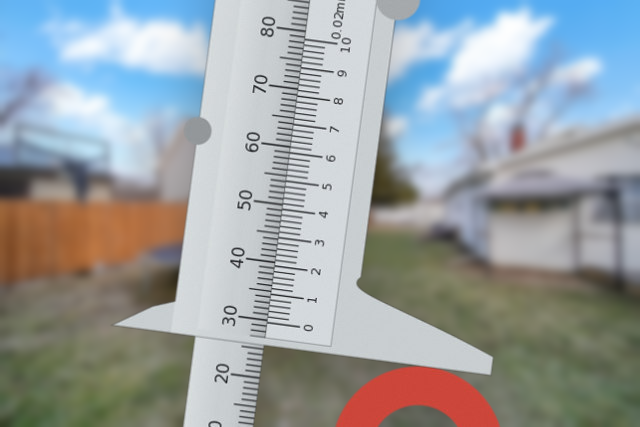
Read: 29.6mm
